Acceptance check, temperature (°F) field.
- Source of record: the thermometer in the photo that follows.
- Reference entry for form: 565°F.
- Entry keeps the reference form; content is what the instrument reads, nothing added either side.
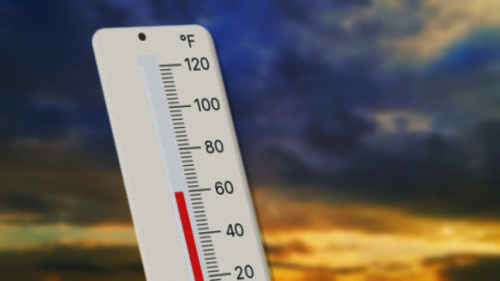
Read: 60°F
